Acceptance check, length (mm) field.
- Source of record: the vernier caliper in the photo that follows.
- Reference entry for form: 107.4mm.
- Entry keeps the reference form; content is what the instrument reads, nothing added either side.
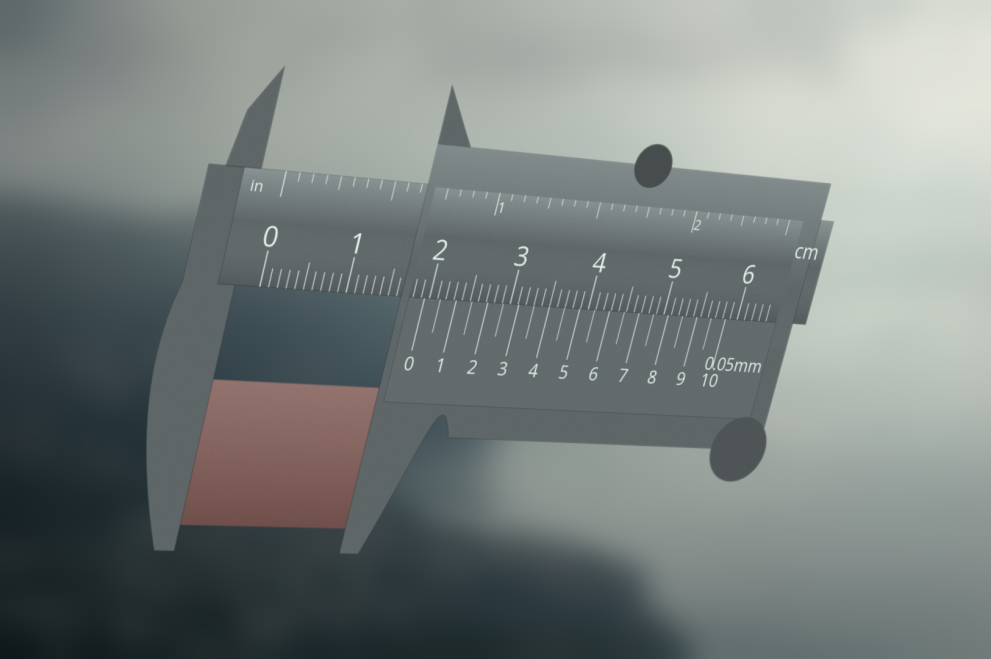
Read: 19.4mm
